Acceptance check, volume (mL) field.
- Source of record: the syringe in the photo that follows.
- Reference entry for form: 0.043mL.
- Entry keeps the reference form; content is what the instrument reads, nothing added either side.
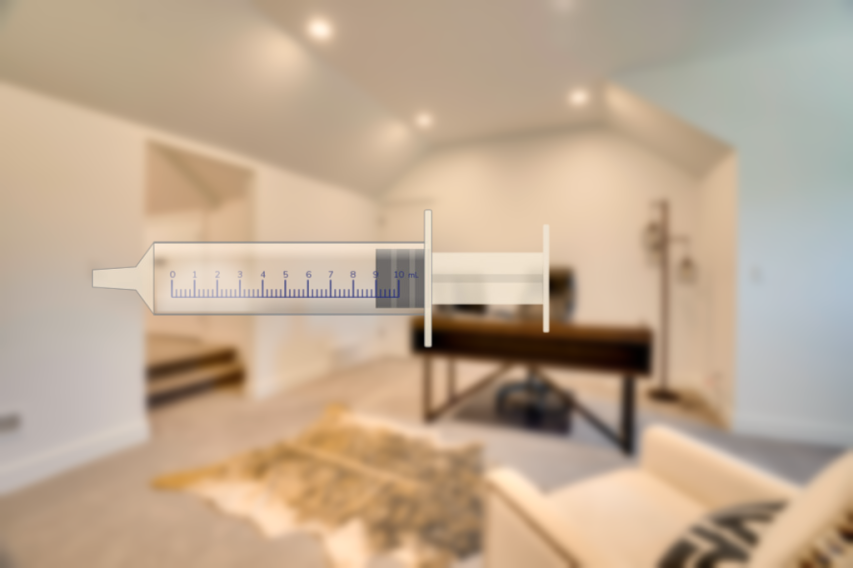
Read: 9mL
